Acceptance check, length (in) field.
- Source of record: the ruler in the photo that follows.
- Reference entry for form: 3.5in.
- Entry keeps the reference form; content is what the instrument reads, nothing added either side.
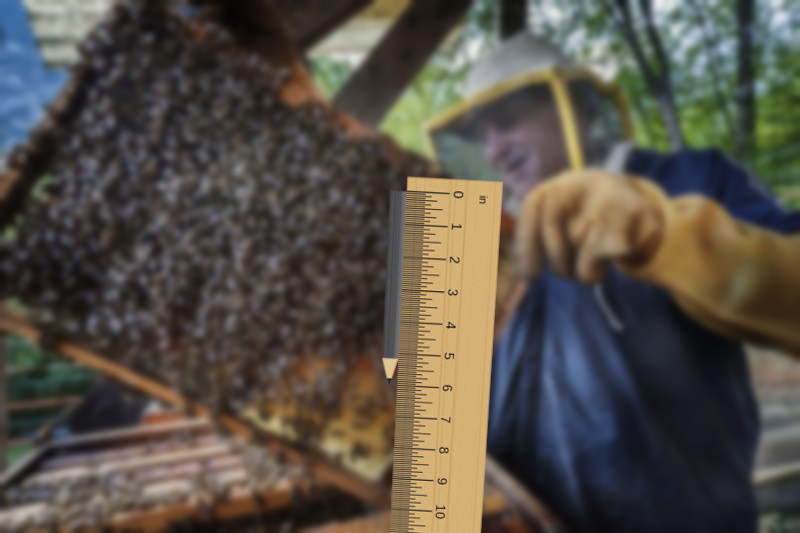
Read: 6in
